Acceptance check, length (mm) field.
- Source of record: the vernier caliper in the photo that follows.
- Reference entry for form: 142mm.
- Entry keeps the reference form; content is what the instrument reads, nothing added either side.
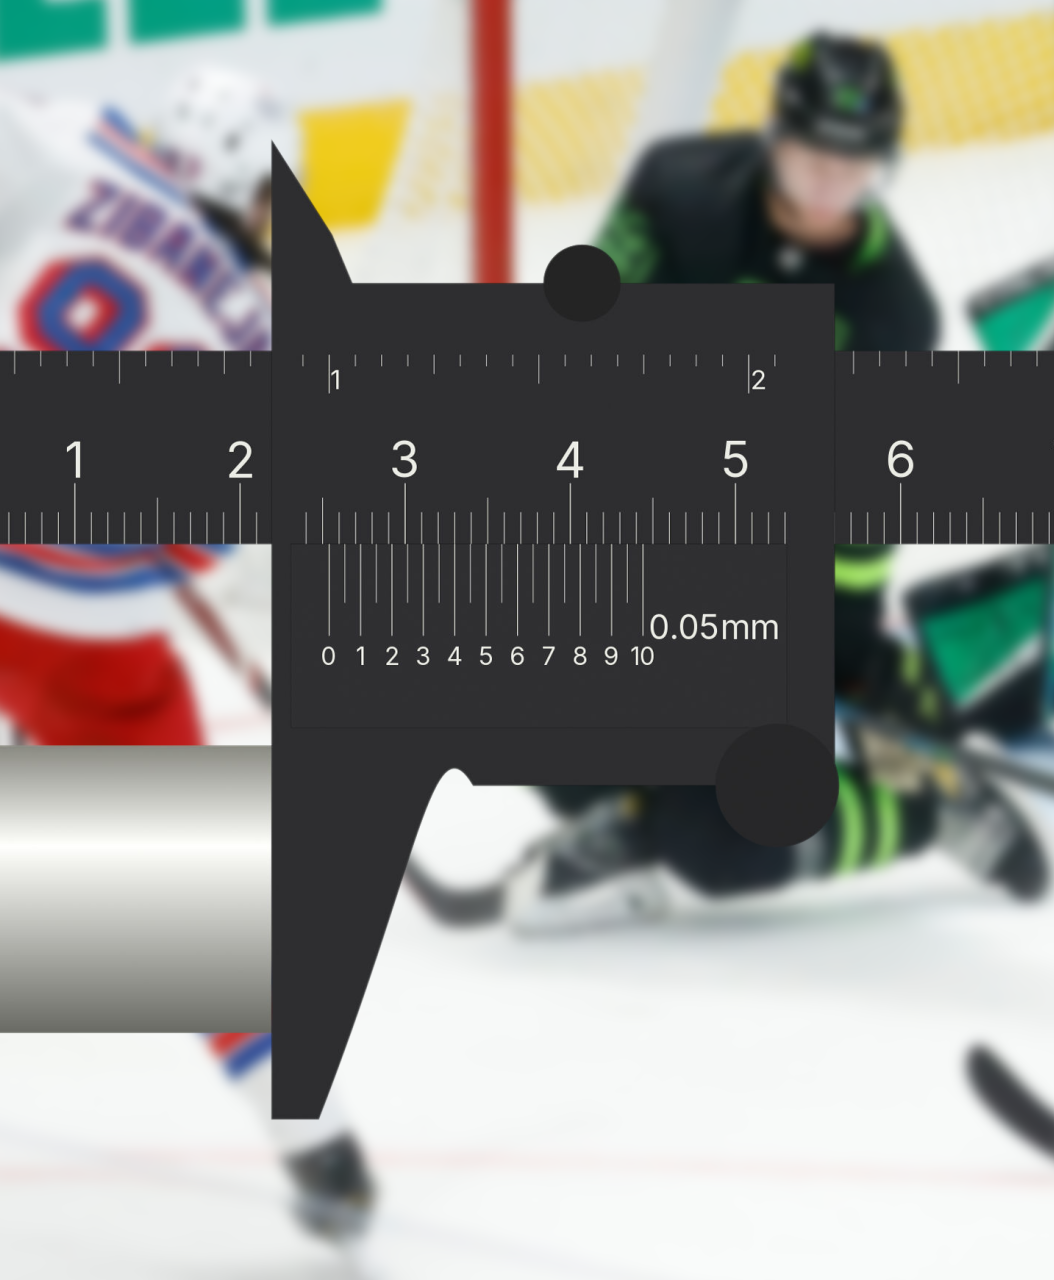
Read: 25.4mm
